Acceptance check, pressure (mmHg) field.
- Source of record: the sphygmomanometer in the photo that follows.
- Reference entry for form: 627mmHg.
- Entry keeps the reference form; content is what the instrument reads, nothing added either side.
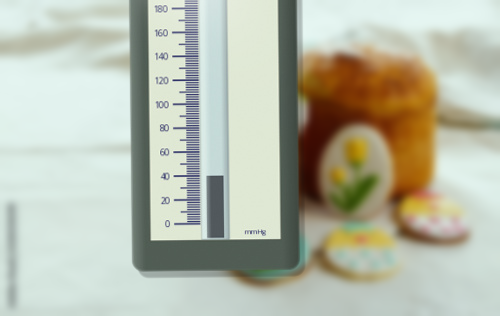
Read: 40mmHg
